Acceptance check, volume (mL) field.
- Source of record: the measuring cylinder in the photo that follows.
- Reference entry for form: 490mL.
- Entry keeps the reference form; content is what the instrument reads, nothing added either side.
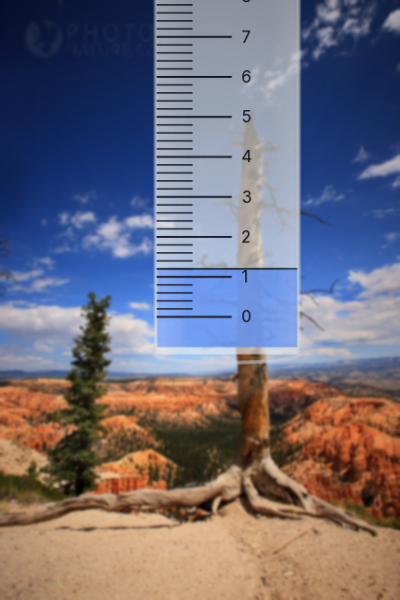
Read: 1.2mL
